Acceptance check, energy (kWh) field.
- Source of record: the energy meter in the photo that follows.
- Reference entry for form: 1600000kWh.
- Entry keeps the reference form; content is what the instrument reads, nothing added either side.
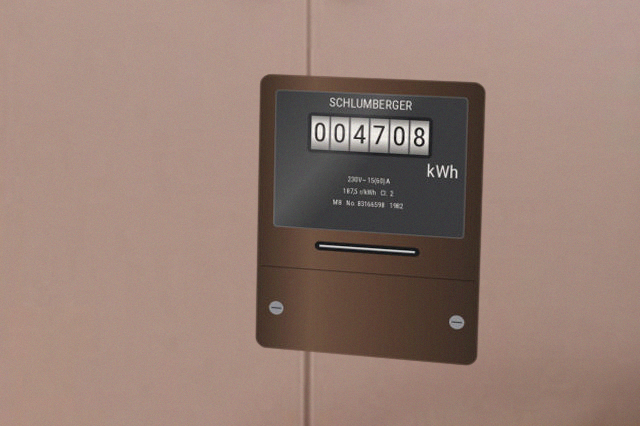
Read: 4708kWh
